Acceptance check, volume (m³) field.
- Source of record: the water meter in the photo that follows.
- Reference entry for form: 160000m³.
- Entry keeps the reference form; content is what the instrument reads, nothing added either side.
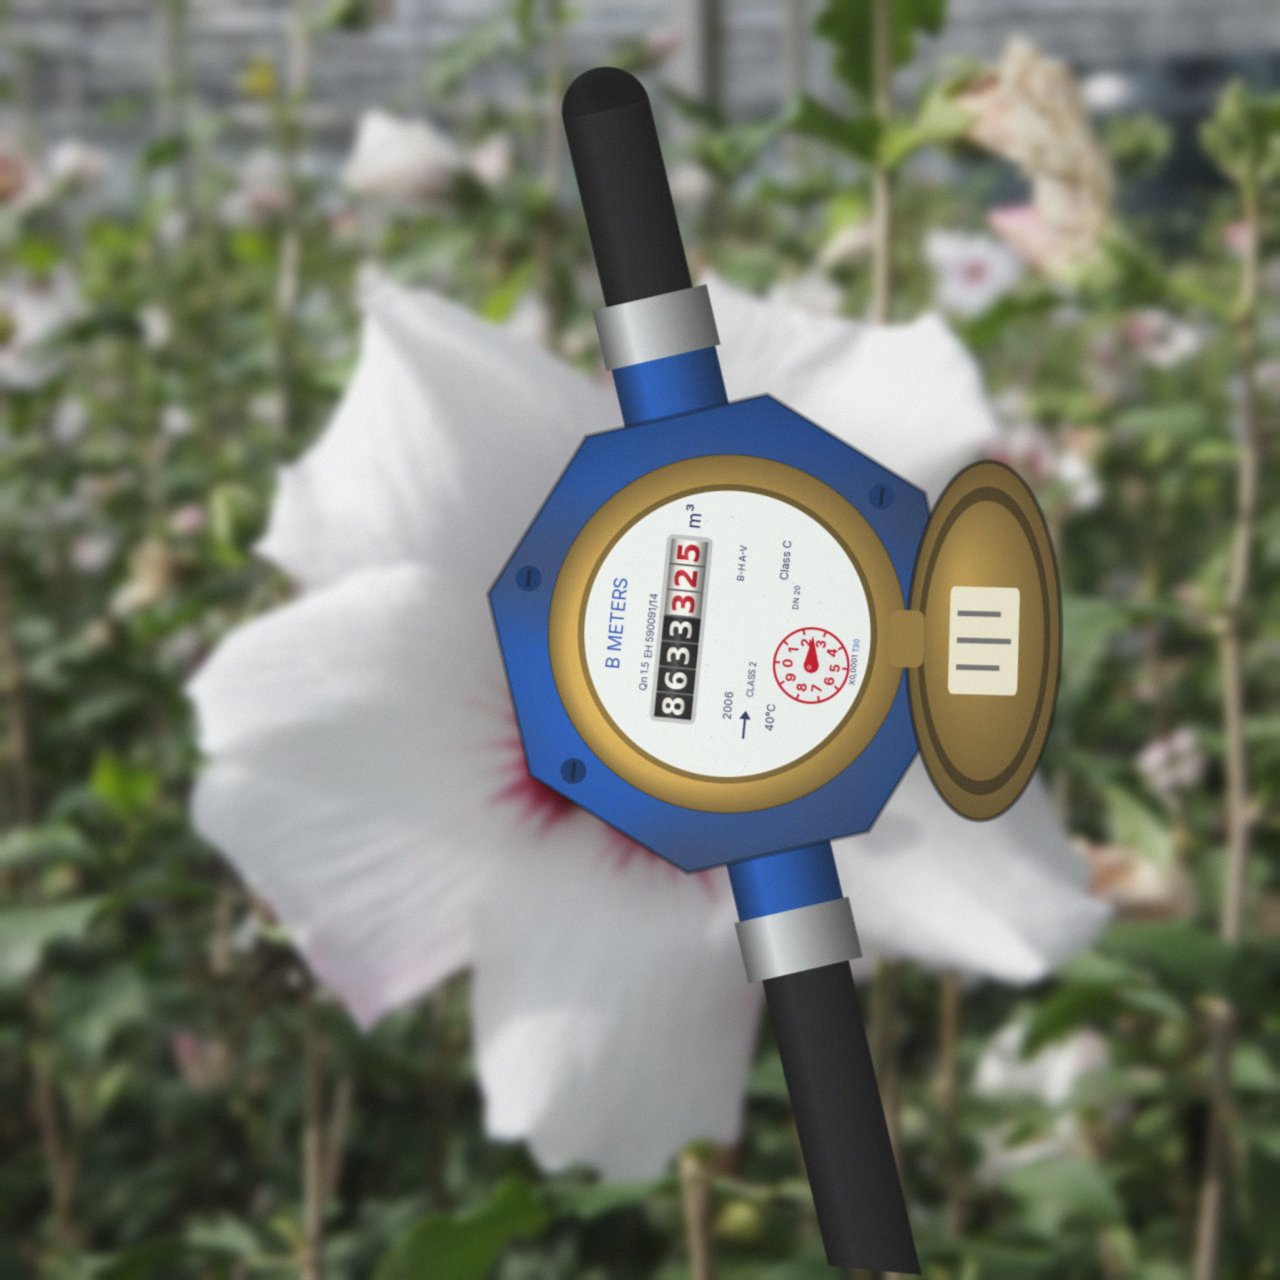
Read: 8633.3252m³
